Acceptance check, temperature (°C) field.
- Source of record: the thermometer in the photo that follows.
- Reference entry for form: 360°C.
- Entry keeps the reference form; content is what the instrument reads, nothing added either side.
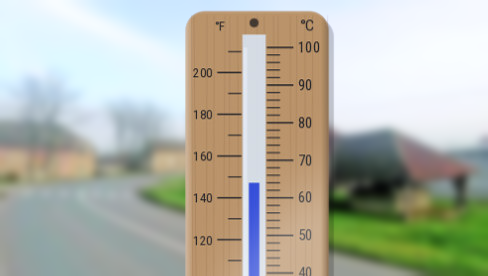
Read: 64°C
